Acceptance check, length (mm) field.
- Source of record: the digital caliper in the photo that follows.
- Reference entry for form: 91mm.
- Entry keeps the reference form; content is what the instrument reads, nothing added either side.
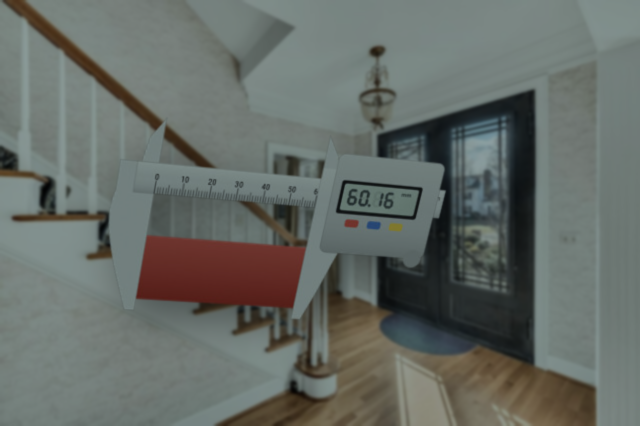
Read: 60.16mm
